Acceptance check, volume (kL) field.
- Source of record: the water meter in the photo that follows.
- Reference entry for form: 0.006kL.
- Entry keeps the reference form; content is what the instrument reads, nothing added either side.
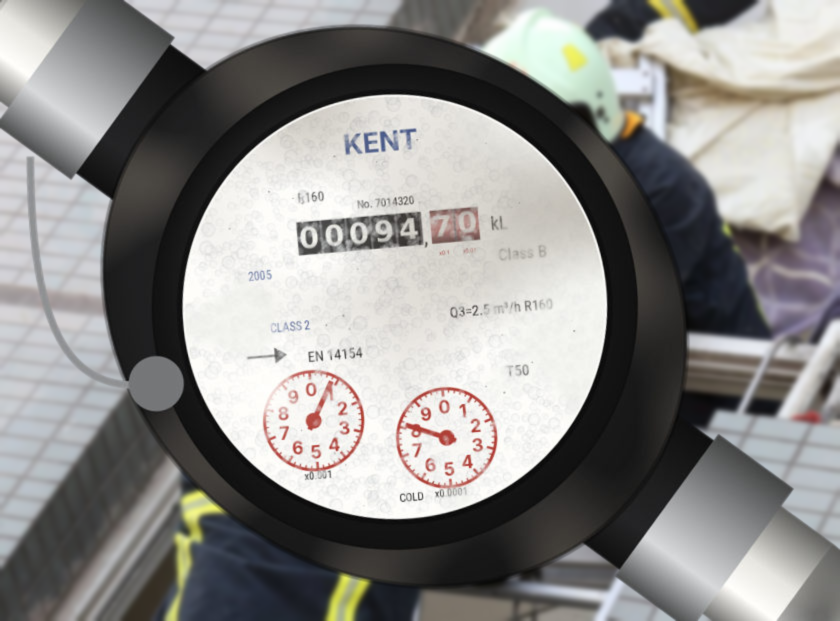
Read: 94.7008kL
